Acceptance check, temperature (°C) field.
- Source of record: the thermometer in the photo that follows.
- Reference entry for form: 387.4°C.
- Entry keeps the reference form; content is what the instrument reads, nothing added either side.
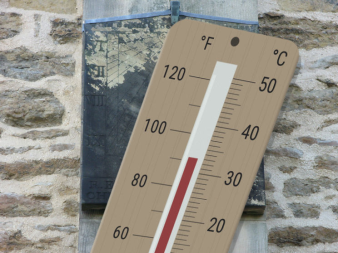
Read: 33°C
